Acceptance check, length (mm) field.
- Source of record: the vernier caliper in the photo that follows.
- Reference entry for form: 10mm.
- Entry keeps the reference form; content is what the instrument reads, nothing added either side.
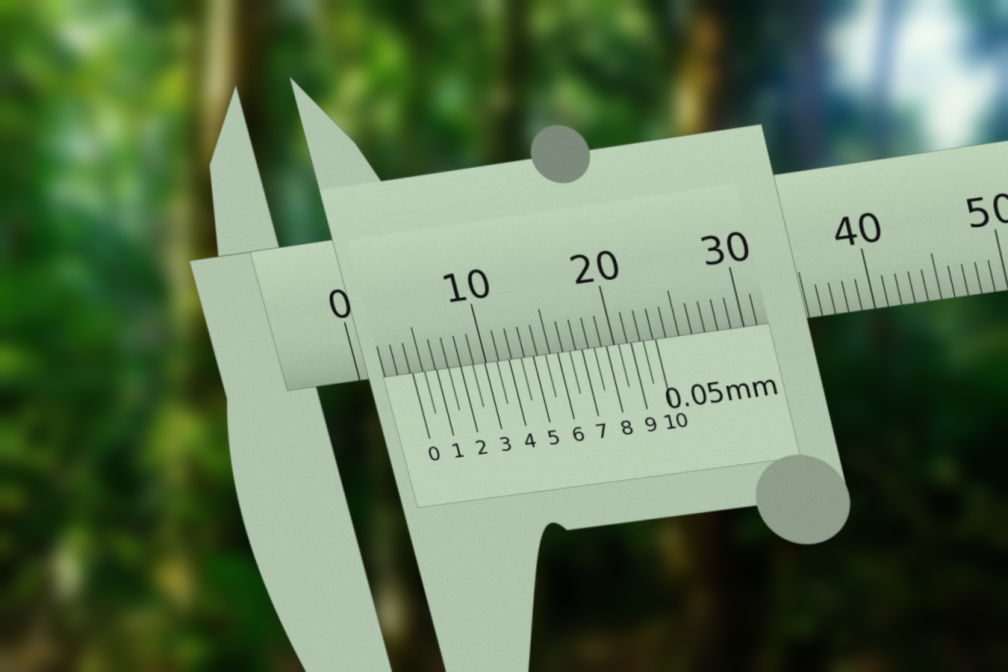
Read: 4.2mm
